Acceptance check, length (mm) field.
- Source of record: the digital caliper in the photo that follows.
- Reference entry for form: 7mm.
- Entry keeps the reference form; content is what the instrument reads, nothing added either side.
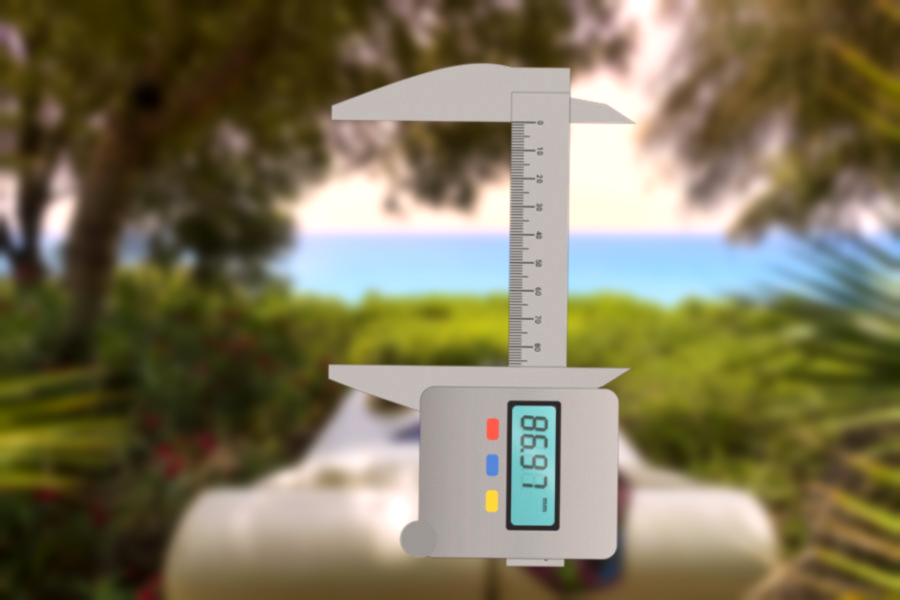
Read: 86.97mm
